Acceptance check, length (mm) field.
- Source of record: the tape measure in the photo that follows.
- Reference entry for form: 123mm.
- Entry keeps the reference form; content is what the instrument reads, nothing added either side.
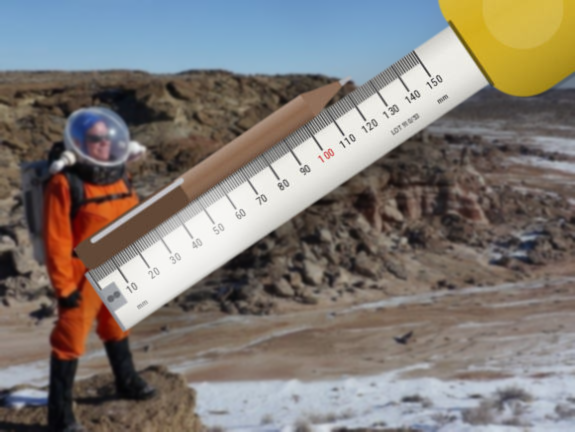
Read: 125mm
